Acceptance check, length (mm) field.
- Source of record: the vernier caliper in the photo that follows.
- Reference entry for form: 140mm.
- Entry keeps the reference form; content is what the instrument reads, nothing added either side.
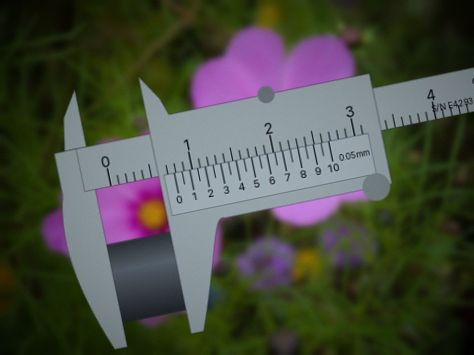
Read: 7.8mm
